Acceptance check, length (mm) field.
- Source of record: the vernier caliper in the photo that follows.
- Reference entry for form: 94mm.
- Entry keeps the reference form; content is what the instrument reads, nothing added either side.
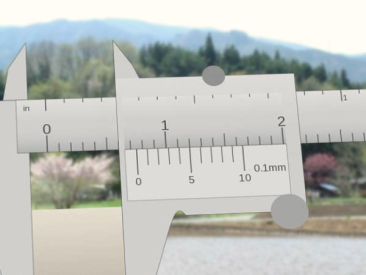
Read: 7.5mm
